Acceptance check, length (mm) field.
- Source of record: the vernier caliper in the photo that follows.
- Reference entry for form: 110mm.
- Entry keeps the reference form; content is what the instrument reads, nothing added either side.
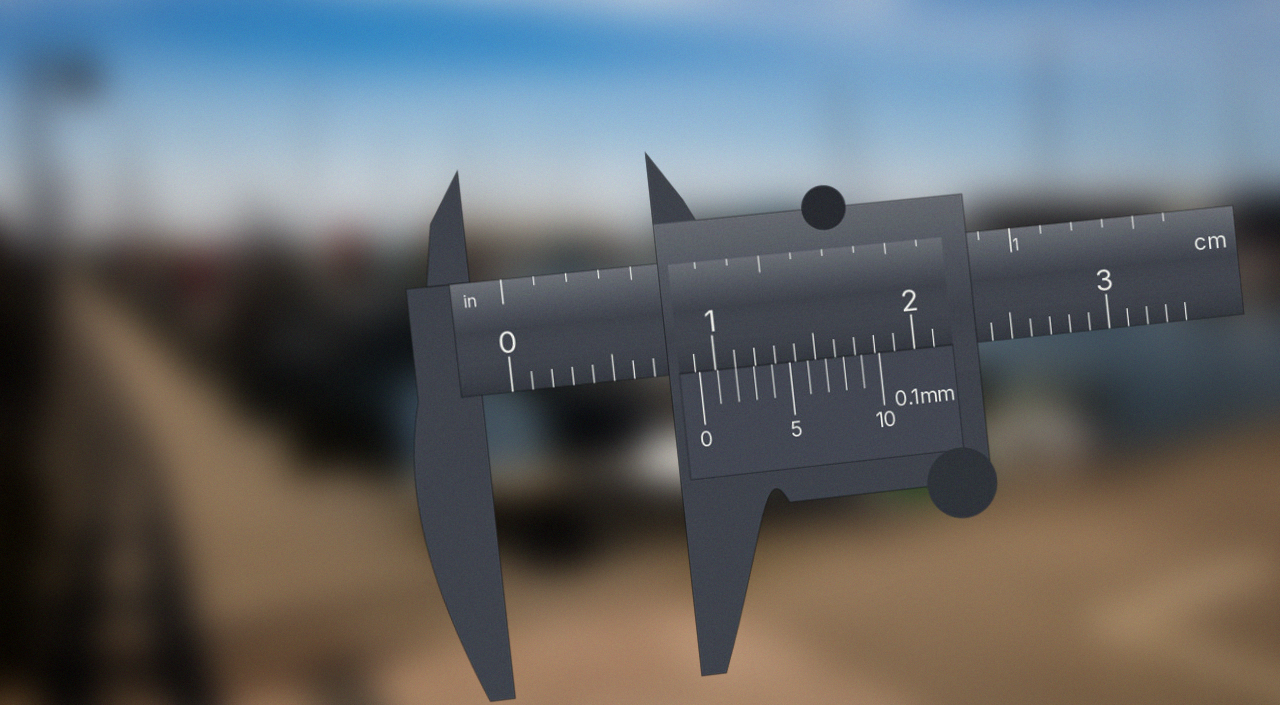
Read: 9.2mm
